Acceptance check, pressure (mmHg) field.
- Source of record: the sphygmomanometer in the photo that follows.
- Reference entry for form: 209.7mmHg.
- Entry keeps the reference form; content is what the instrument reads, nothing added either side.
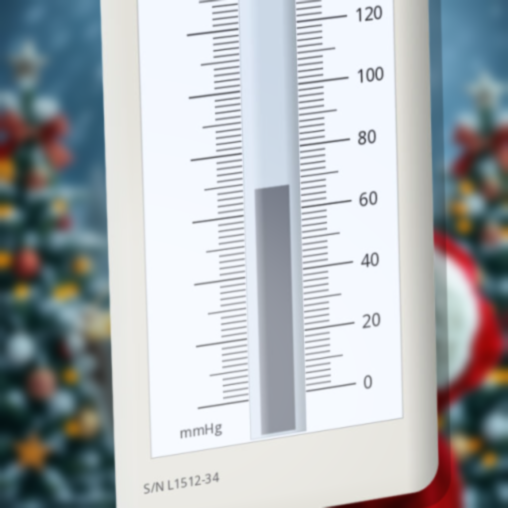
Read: 68mmHg
